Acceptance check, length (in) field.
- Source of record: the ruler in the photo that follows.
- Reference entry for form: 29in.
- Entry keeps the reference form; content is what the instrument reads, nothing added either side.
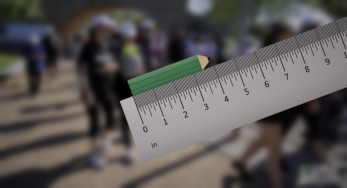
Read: 4in
